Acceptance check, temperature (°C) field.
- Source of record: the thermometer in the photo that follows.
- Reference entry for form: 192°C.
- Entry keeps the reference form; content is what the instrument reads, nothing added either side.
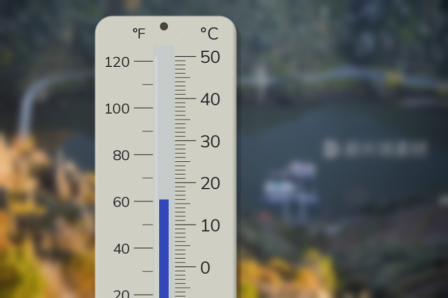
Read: 16°C
